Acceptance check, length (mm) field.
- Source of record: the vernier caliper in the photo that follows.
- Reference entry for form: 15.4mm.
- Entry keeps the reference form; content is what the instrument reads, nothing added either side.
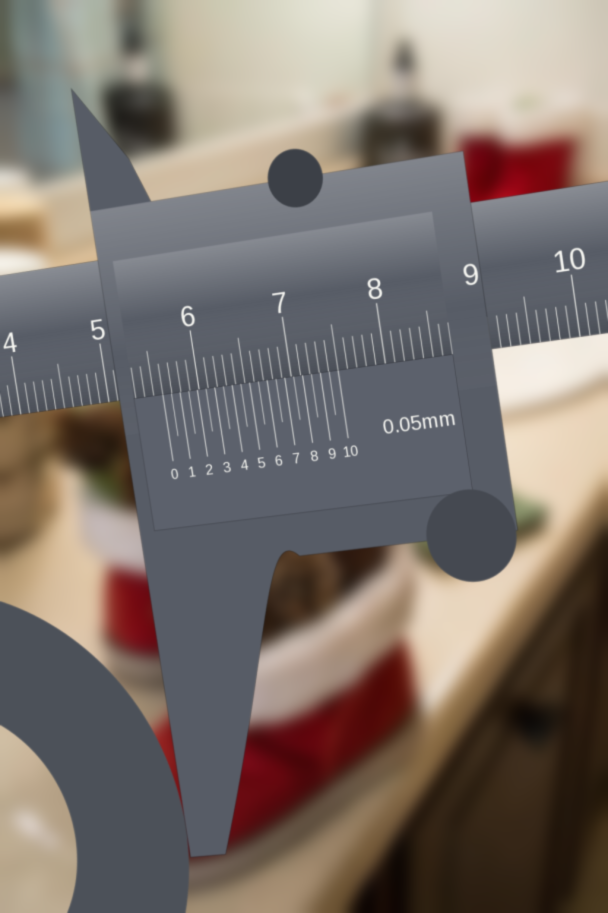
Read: 56.0mm
